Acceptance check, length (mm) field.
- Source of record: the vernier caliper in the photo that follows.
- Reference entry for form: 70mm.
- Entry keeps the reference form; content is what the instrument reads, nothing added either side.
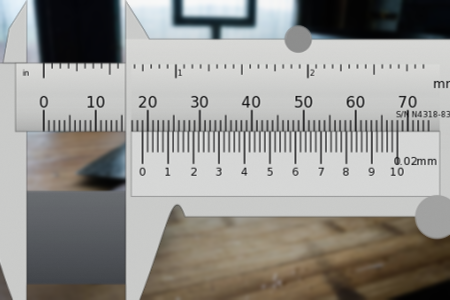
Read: 19.0mm
